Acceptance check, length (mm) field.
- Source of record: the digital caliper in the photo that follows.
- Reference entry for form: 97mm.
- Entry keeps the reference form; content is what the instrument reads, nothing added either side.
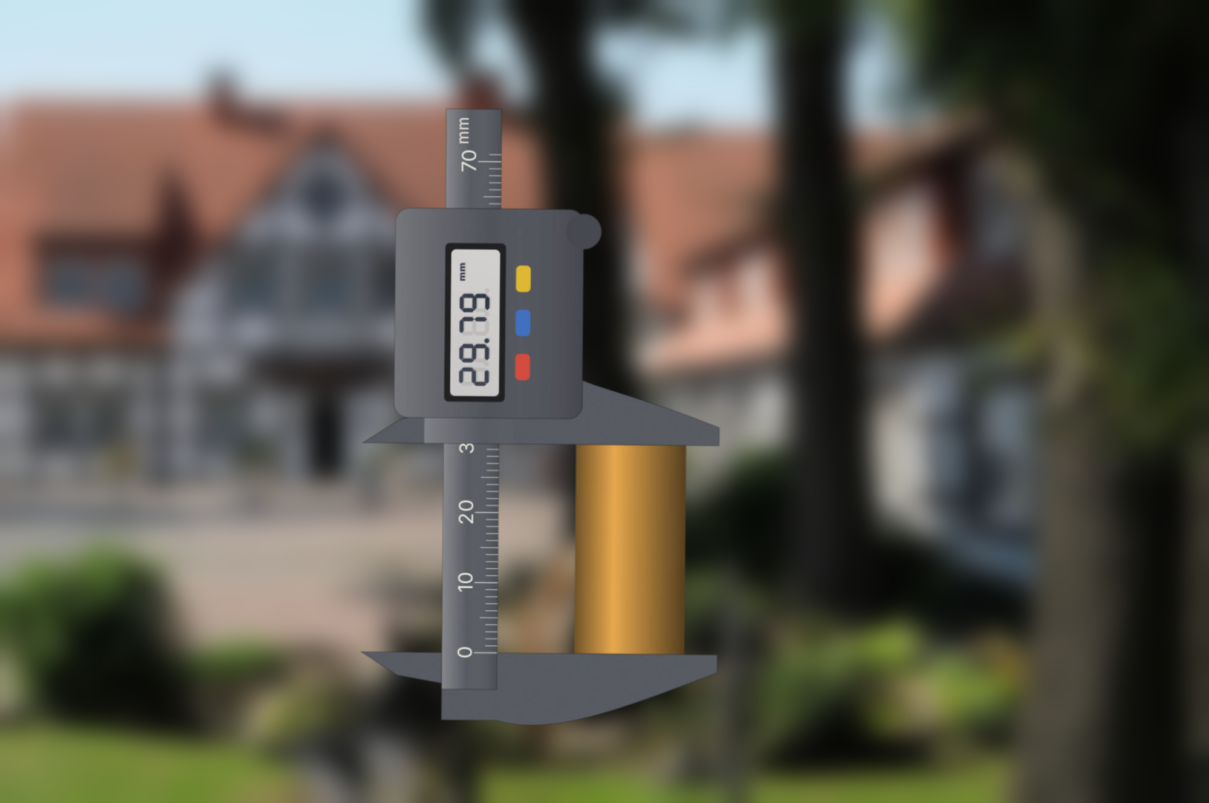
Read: 29.79mm
